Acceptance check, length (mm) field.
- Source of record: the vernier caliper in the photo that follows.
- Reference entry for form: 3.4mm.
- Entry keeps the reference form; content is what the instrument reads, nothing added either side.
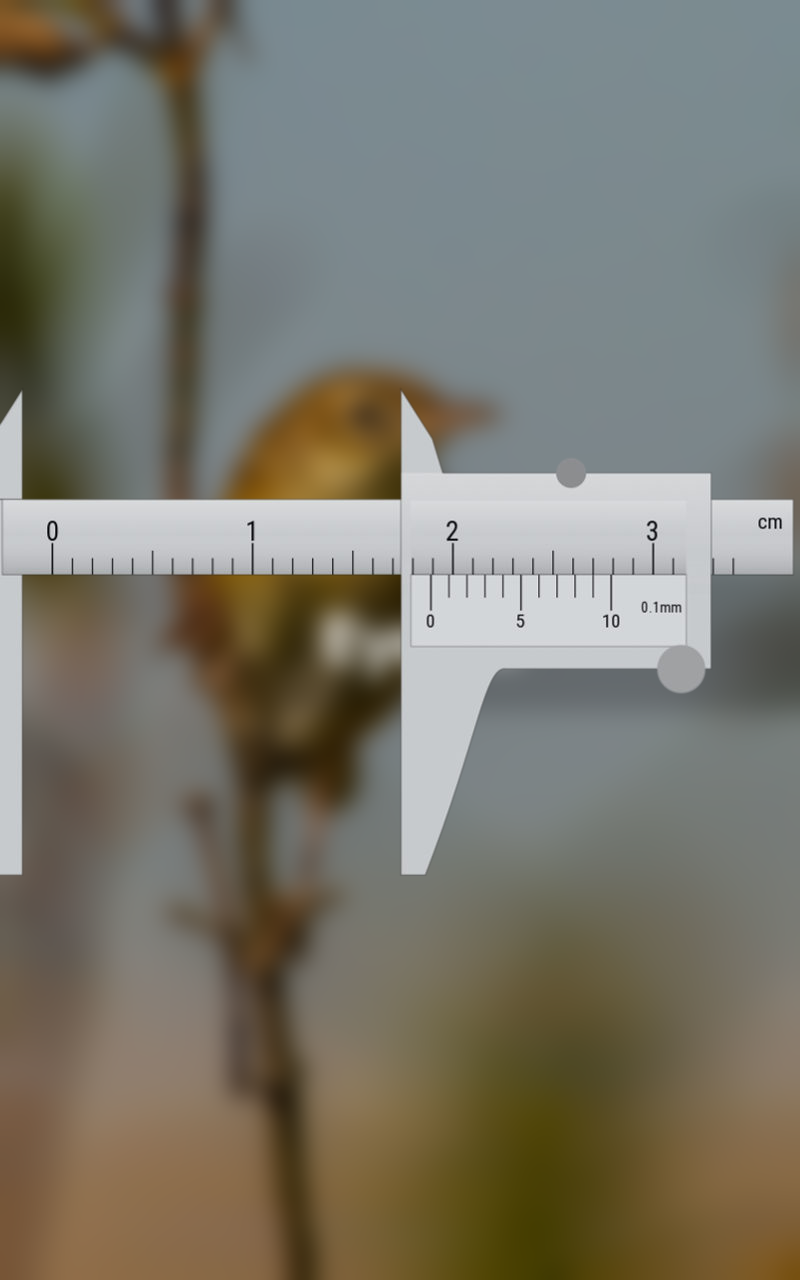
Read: 18.9mm
